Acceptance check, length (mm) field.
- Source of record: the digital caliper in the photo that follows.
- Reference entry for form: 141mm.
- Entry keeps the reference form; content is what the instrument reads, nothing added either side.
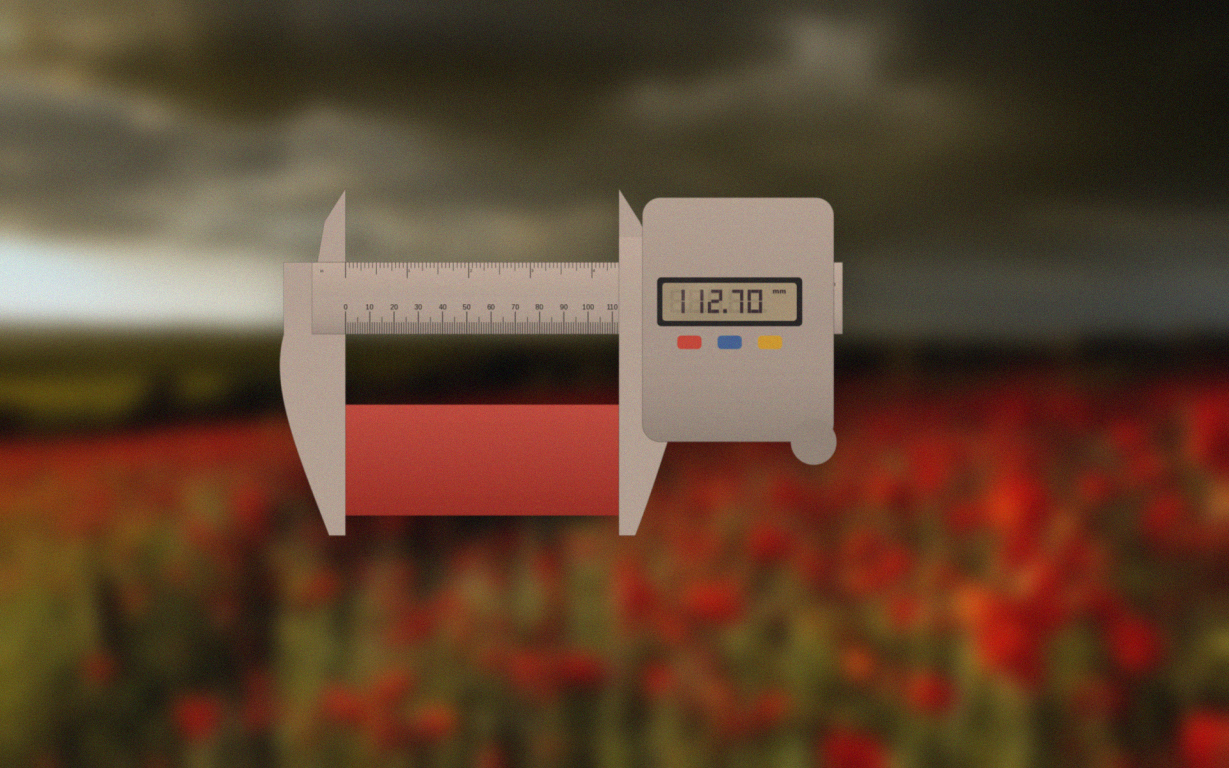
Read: 112.70mm
